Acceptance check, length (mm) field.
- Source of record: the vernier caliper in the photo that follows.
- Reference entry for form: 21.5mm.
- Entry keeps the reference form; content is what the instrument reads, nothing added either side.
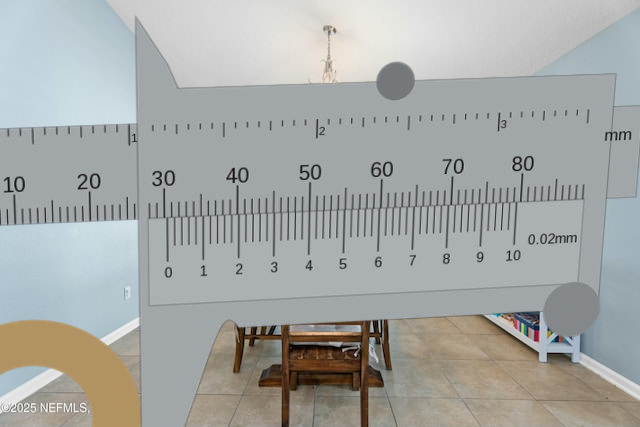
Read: 30.4mm
